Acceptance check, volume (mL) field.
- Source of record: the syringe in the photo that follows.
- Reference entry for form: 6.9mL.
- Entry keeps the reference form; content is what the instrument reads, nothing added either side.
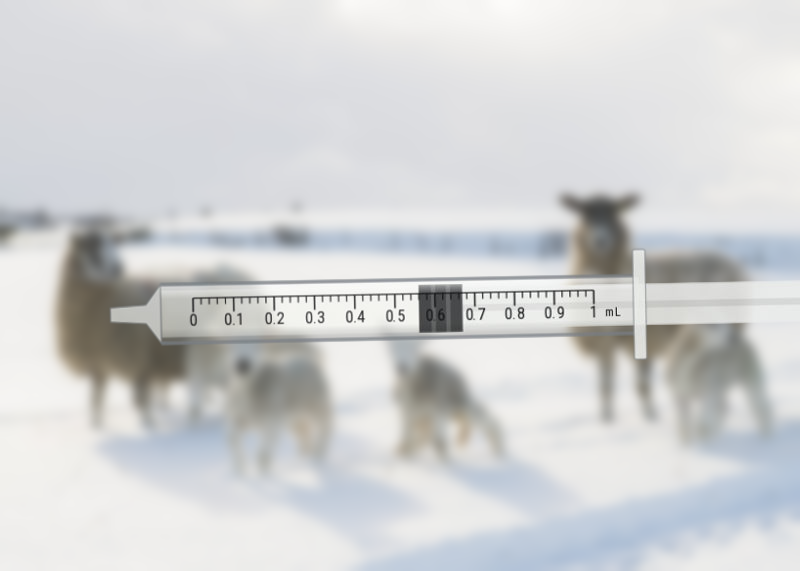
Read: 0.56mL
